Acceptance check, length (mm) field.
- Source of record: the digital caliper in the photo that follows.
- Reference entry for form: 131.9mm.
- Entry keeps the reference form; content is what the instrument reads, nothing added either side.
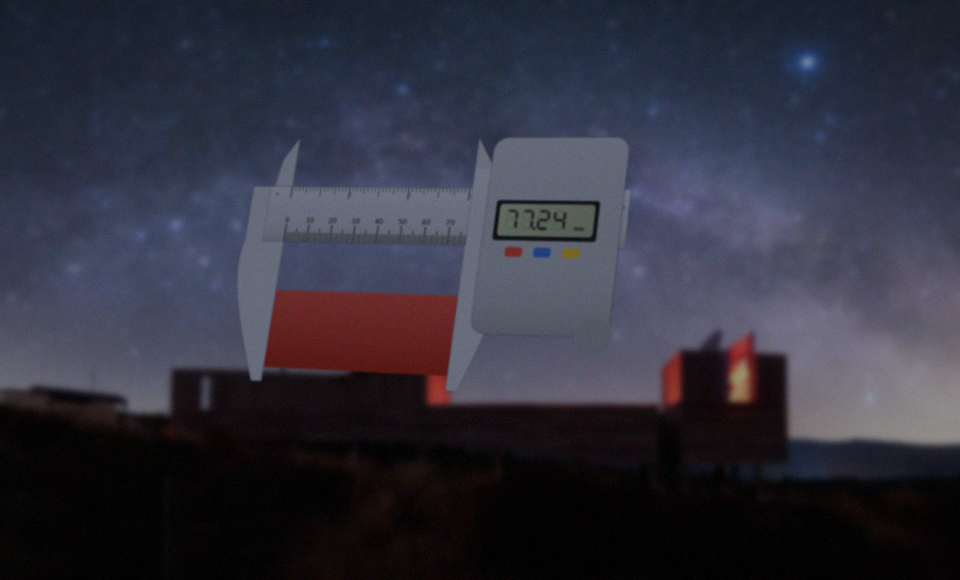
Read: 77.24mm
